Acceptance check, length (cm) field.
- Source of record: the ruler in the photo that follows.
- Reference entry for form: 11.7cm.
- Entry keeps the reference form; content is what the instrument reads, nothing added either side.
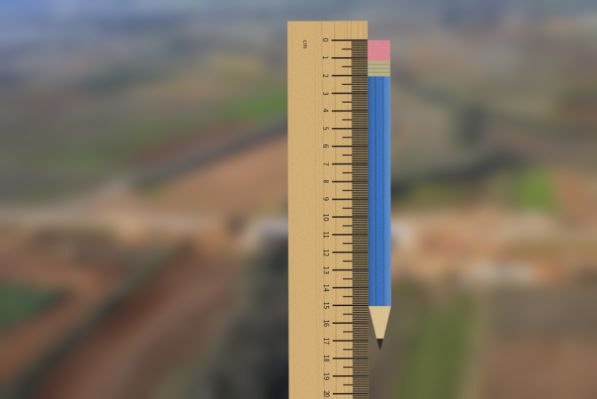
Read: 17.5cm
